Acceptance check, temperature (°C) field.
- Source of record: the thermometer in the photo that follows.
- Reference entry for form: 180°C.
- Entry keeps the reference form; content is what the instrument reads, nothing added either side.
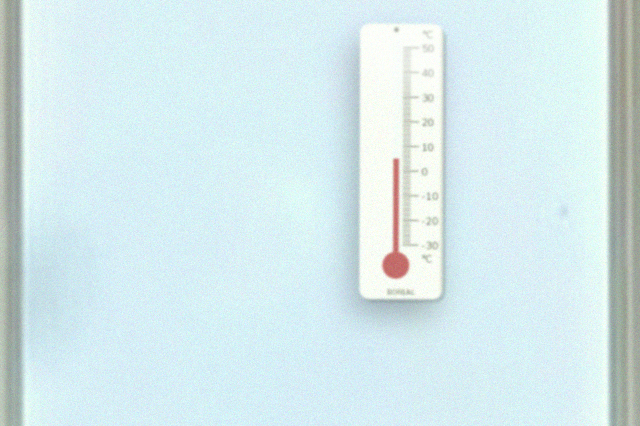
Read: 5°C
